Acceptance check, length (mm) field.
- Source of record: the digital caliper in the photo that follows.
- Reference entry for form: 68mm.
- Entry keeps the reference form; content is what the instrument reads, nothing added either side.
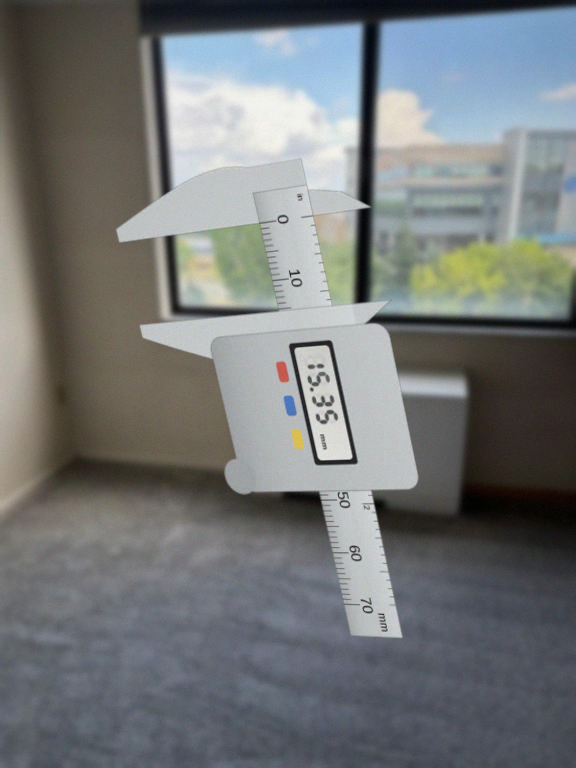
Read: 15.35mm
